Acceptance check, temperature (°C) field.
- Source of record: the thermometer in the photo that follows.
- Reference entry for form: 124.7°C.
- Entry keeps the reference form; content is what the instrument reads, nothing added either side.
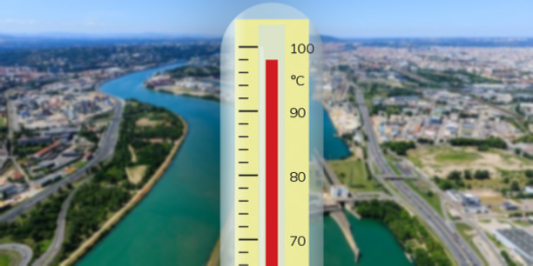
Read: 98°C
